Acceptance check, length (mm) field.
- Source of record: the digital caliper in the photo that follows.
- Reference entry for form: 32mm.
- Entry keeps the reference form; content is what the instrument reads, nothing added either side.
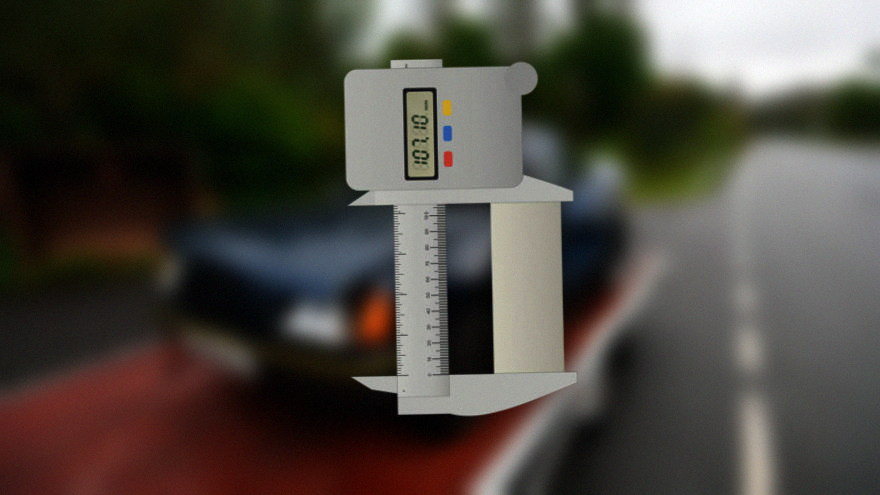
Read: 107.10mm
